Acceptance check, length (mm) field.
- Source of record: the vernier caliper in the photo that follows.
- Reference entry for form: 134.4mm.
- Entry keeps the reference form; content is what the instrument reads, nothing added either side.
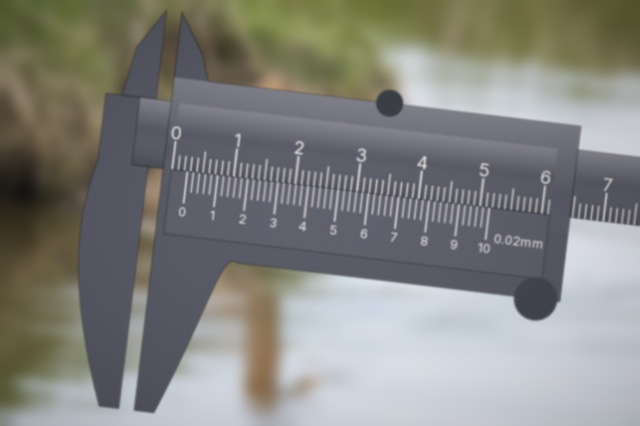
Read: 2.5mm
